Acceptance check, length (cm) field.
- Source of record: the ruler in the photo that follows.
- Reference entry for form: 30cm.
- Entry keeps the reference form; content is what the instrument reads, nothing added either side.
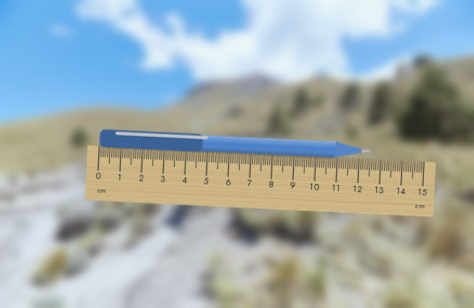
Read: 12.5cm
